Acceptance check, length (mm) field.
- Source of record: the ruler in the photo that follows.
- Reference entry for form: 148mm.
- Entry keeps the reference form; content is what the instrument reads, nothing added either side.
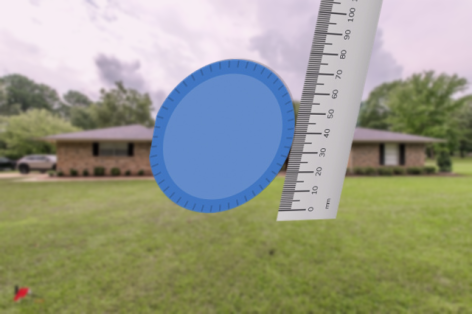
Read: 75mm
